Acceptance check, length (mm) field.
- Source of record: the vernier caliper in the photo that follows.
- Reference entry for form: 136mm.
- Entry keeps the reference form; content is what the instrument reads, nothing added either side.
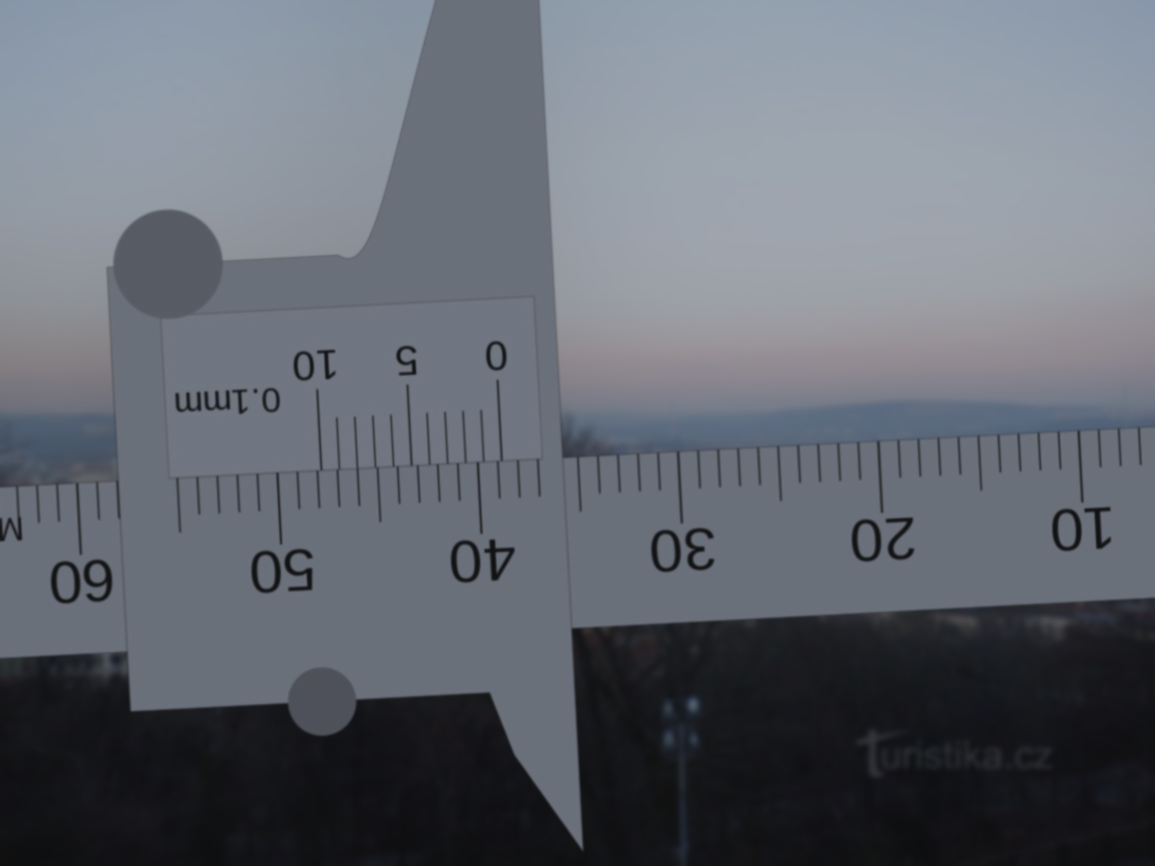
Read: 38.8mm
